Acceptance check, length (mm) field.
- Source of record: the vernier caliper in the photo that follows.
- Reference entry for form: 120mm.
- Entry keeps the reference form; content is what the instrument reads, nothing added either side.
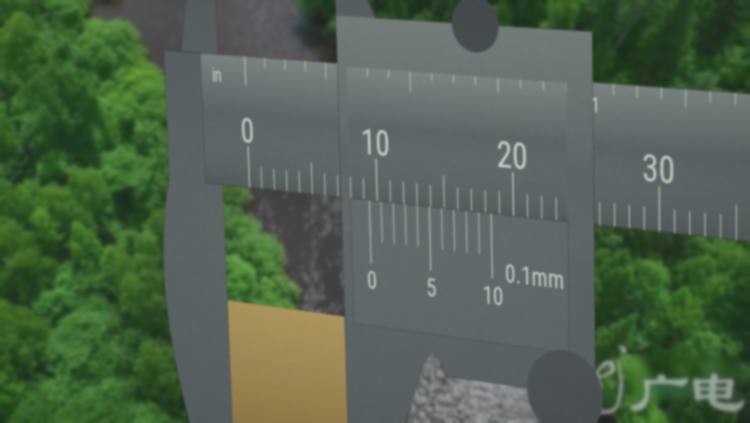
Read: 9.4mm
